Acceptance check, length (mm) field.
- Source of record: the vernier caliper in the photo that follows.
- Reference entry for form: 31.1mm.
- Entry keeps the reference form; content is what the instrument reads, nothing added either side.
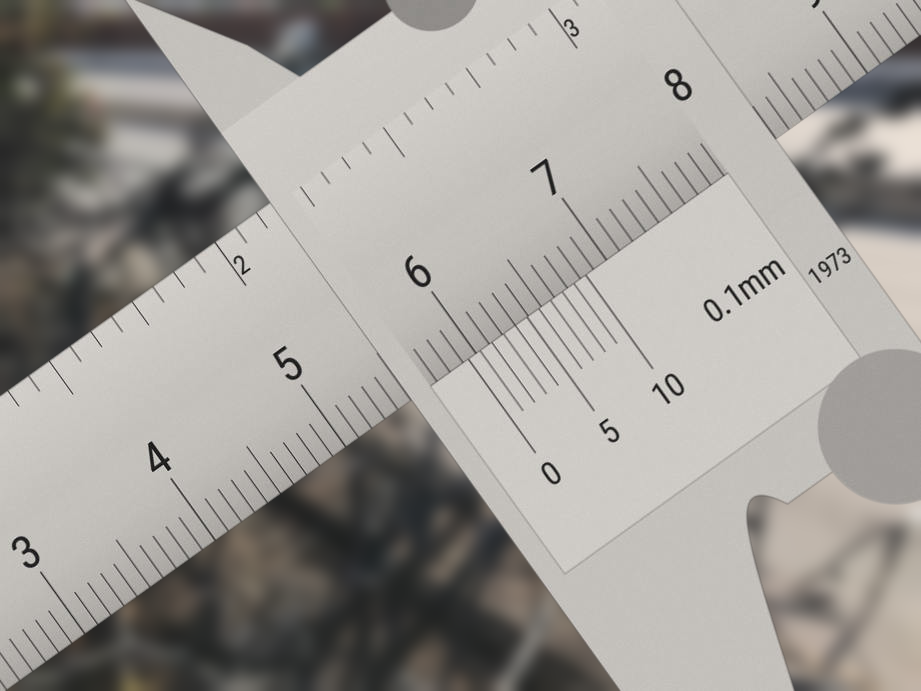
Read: 59.4mm
